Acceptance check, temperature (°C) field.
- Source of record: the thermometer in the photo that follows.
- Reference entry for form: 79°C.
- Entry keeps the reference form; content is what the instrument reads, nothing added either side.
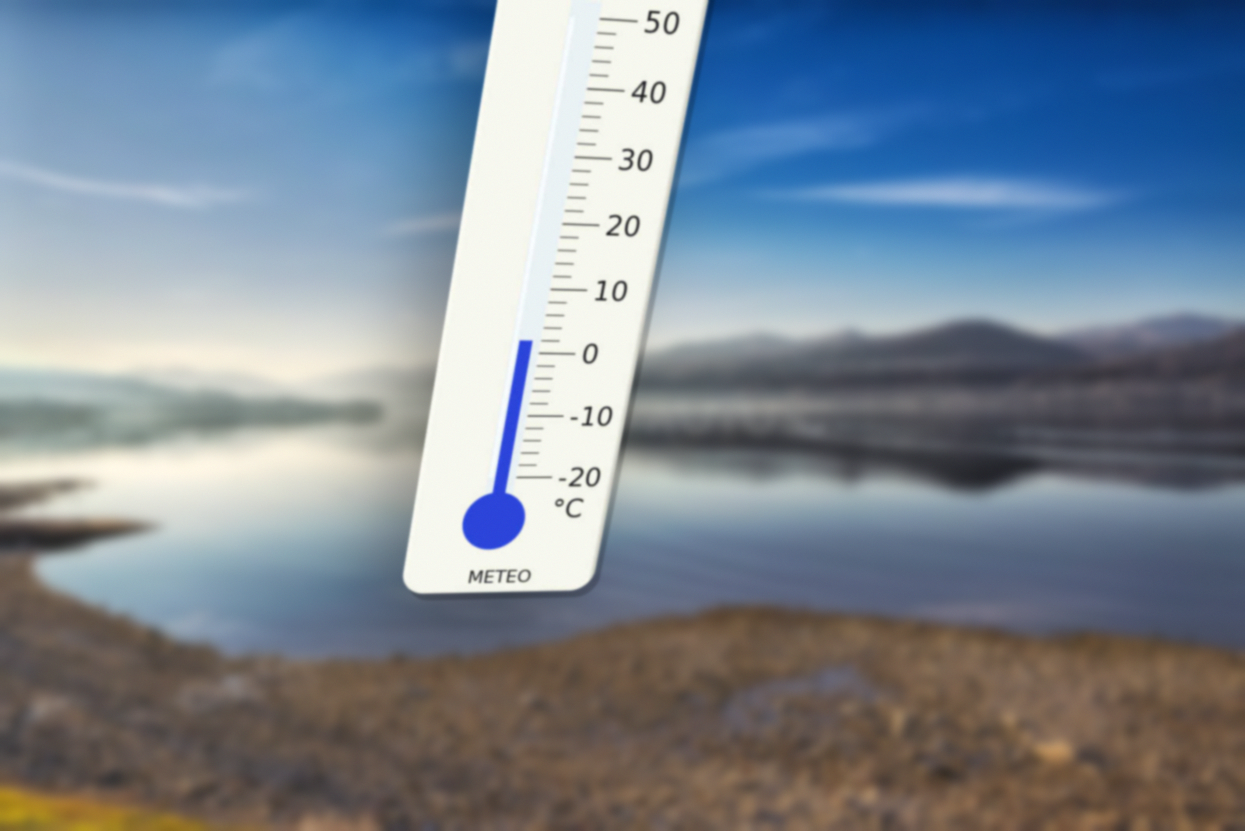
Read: 2°C
